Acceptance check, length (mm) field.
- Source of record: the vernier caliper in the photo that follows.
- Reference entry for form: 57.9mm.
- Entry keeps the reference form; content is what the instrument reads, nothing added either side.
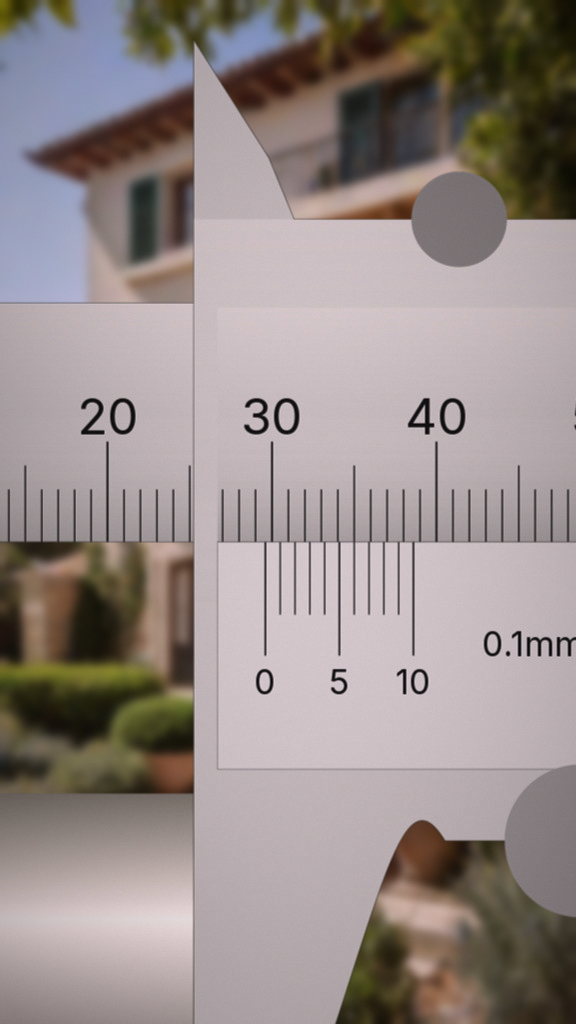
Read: 29.6mm
